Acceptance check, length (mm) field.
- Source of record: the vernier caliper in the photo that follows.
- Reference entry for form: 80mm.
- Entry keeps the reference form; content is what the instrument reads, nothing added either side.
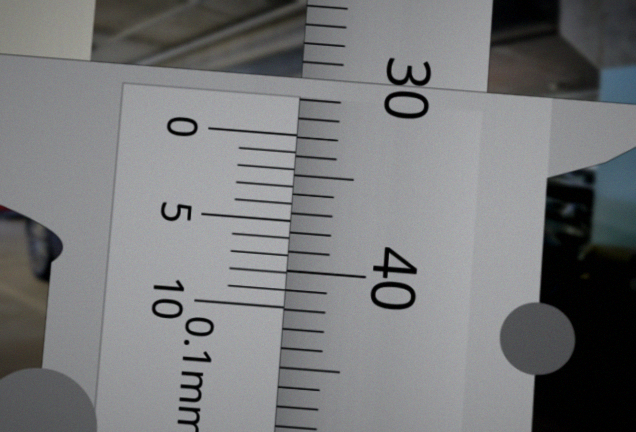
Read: 32.9mm
